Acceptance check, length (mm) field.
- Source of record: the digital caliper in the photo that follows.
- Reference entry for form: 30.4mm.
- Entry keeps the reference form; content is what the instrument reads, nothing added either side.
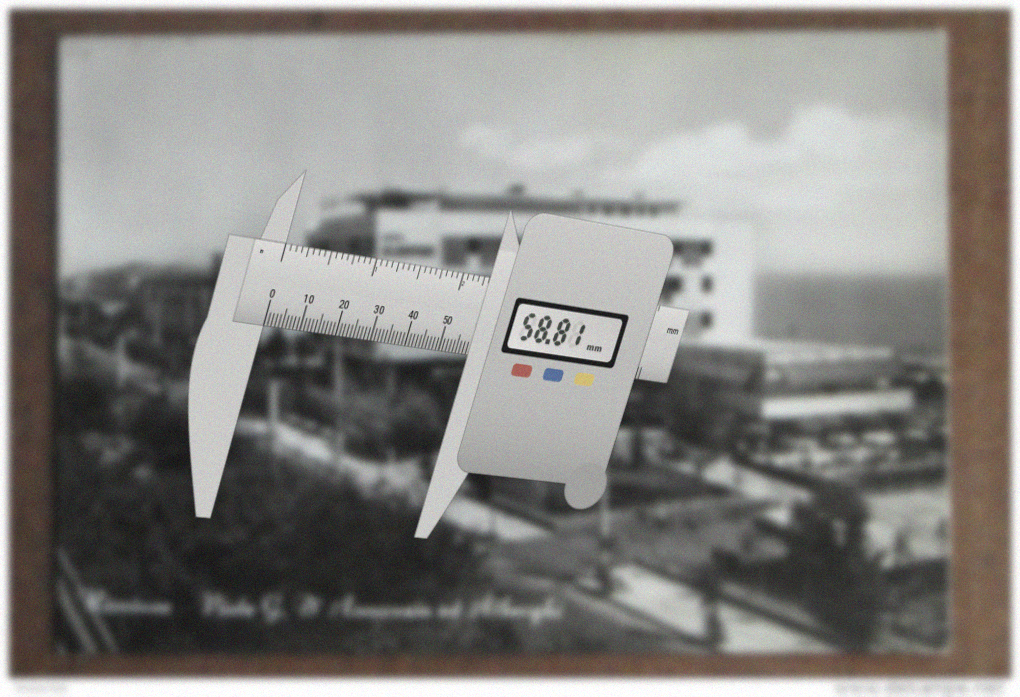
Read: 58.81mm
